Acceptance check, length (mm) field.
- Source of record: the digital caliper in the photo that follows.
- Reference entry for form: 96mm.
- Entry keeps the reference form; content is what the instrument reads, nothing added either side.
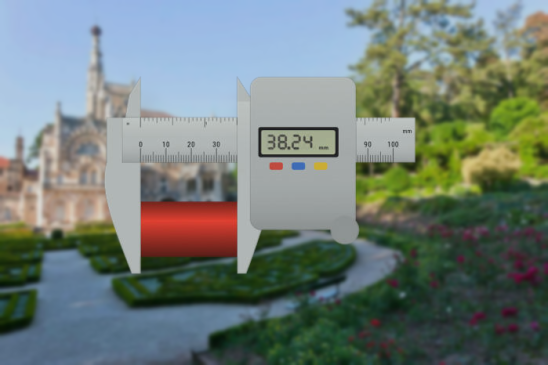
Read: 38.24mm
